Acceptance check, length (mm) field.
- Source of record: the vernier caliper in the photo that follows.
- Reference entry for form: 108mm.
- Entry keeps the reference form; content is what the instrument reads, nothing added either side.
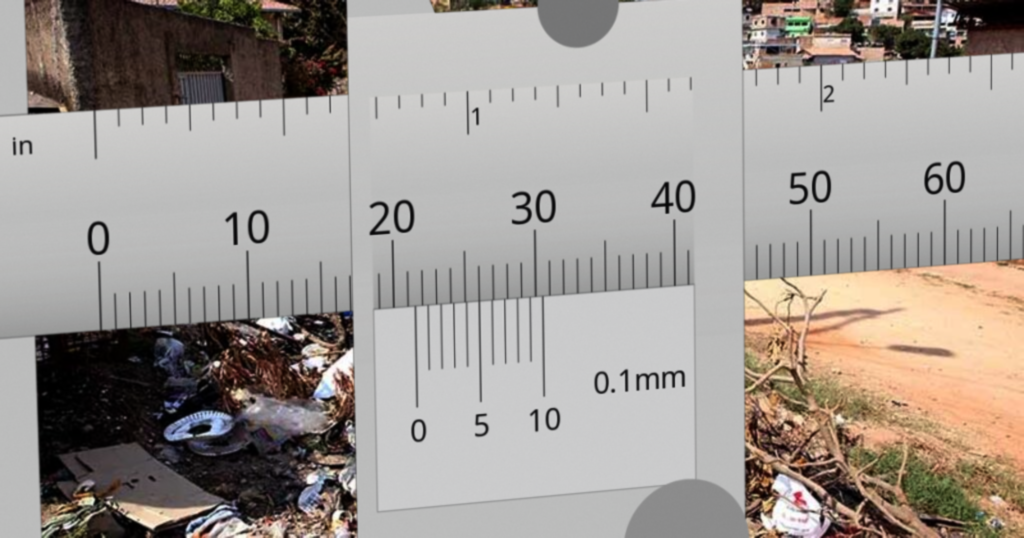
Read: 21.5mm
